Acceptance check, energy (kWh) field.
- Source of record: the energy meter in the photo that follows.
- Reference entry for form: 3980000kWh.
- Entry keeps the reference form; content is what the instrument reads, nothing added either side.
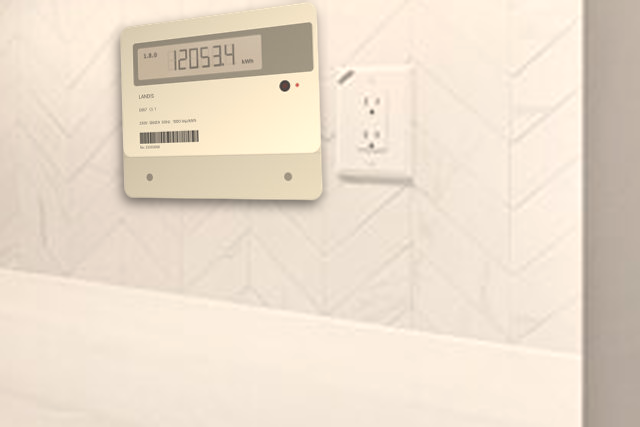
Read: 12053.4kWh
